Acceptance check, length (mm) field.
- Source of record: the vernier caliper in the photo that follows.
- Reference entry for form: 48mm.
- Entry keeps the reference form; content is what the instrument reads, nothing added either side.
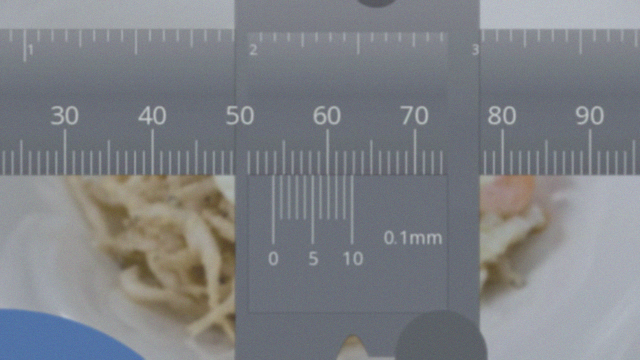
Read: 53.8mm
